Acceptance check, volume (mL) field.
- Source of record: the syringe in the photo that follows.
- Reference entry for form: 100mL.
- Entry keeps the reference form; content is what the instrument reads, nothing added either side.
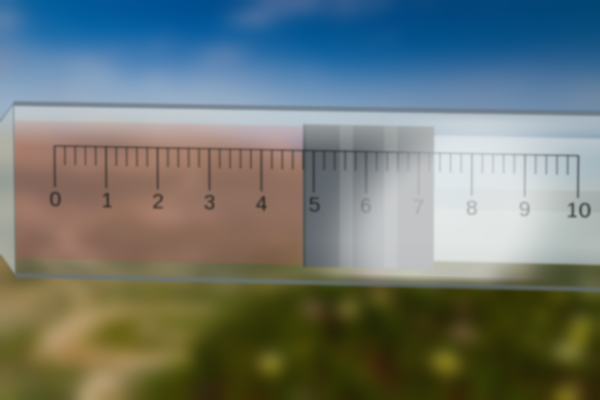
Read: 4.8mL
